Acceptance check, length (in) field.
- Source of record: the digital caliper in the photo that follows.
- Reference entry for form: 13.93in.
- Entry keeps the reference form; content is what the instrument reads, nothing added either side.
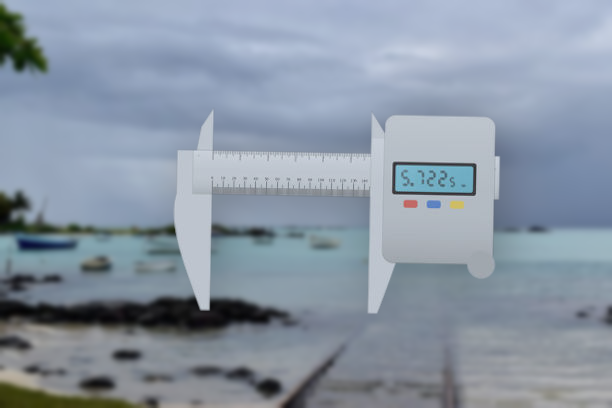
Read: 5.7225in
